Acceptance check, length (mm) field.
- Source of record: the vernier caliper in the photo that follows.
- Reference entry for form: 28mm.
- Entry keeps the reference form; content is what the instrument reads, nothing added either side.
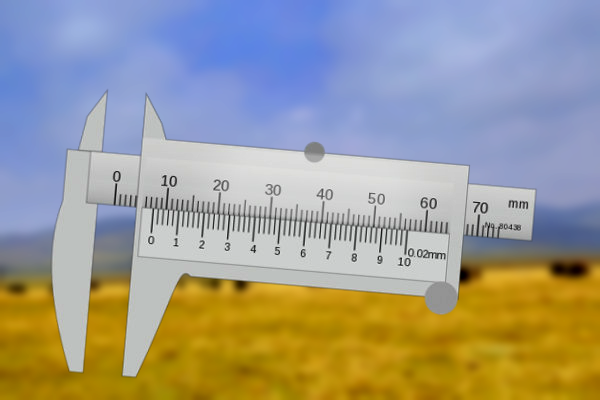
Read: 7.5mm
